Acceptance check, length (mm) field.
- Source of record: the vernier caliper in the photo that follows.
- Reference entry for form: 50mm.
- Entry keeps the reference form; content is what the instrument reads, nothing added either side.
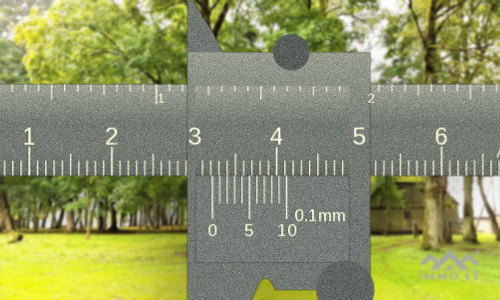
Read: 32.2mm
